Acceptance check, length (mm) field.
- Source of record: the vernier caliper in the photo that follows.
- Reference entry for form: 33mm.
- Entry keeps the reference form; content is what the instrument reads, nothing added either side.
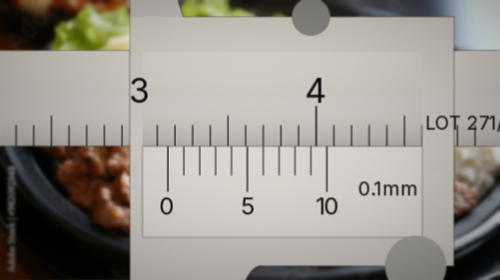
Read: 31.6mm
